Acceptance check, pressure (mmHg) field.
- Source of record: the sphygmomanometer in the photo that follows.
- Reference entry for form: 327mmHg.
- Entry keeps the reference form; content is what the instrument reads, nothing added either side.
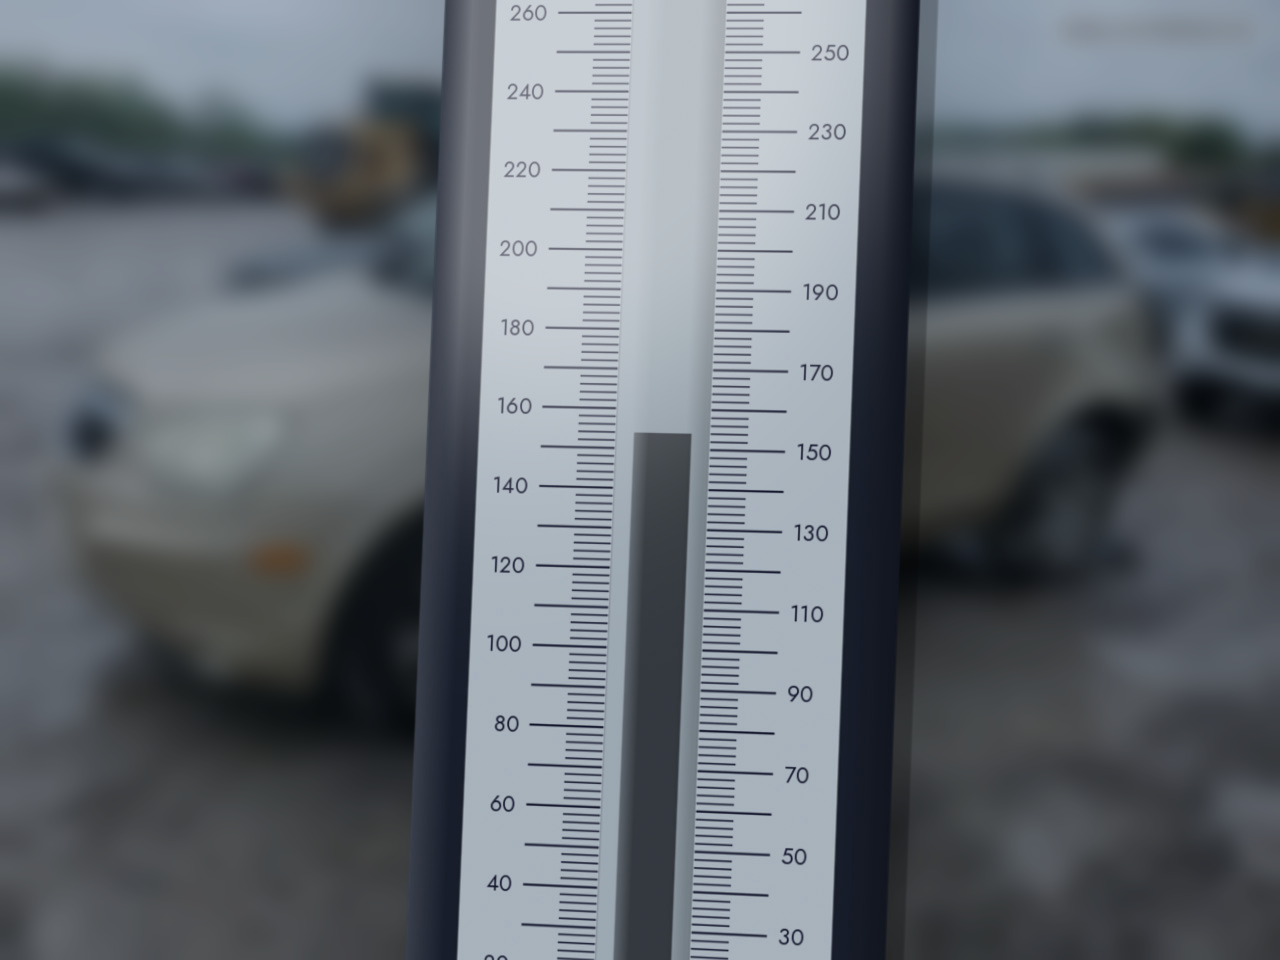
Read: 154mmHg
